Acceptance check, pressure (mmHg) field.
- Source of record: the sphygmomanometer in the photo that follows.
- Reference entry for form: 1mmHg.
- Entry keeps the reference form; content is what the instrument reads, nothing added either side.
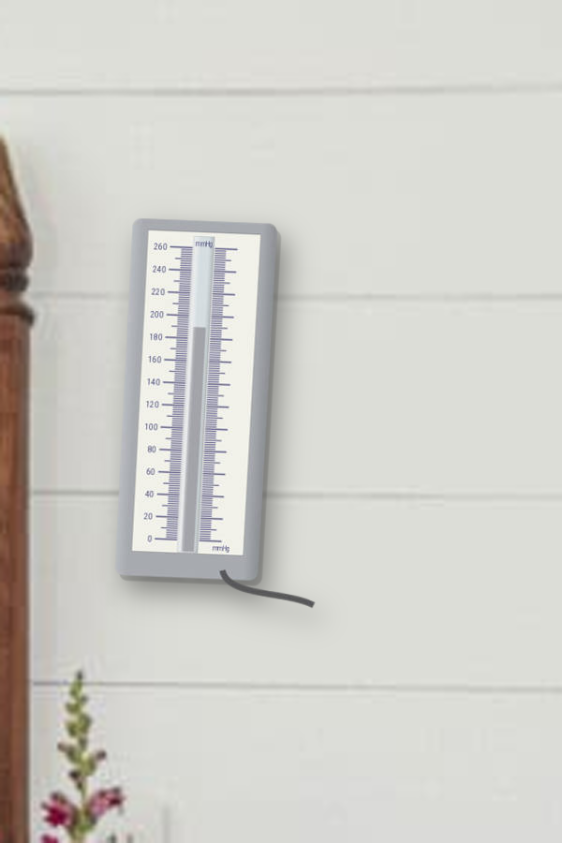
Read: 190mmHg
